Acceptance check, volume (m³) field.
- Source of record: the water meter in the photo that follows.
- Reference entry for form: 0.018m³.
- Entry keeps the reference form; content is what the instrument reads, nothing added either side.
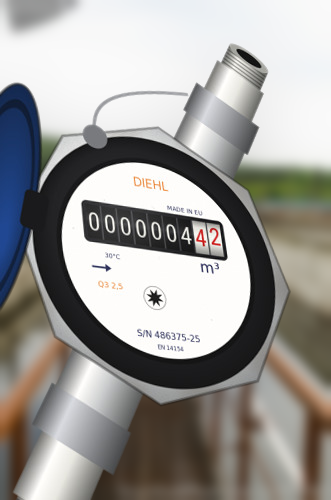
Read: 4.42m³
